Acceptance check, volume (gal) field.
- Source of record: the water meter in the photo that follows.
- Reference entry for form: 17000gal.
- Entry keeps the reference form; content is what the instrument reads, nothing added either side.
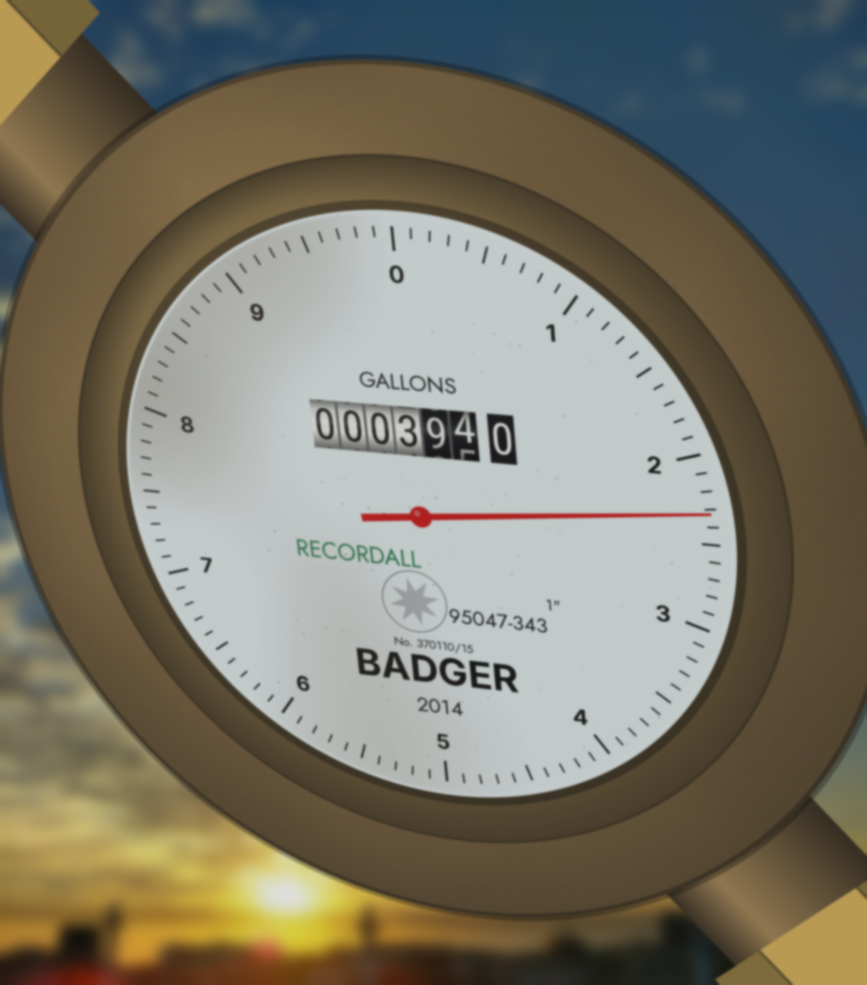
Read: 3942.3gal
